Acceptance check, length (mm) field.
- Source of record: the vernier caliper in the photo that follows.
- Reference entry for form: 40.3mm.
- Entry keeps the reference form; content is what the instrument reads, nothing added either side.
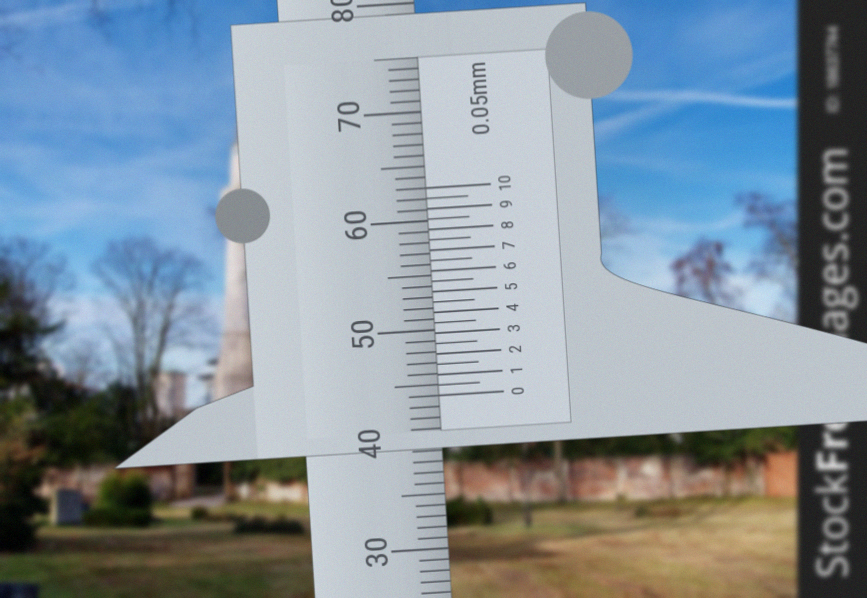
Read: 44.0mm
